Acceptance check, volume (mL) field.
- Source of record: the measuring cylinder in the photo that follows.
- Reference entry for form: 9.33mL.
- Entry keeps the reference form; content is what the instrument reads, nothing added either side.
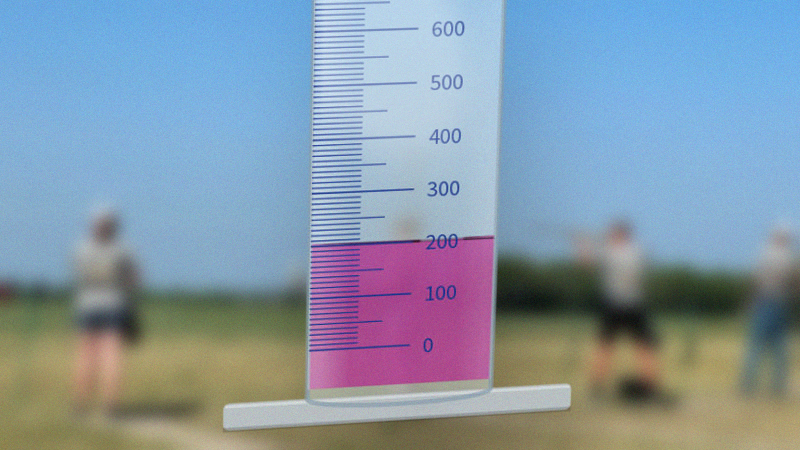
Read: 200mL
